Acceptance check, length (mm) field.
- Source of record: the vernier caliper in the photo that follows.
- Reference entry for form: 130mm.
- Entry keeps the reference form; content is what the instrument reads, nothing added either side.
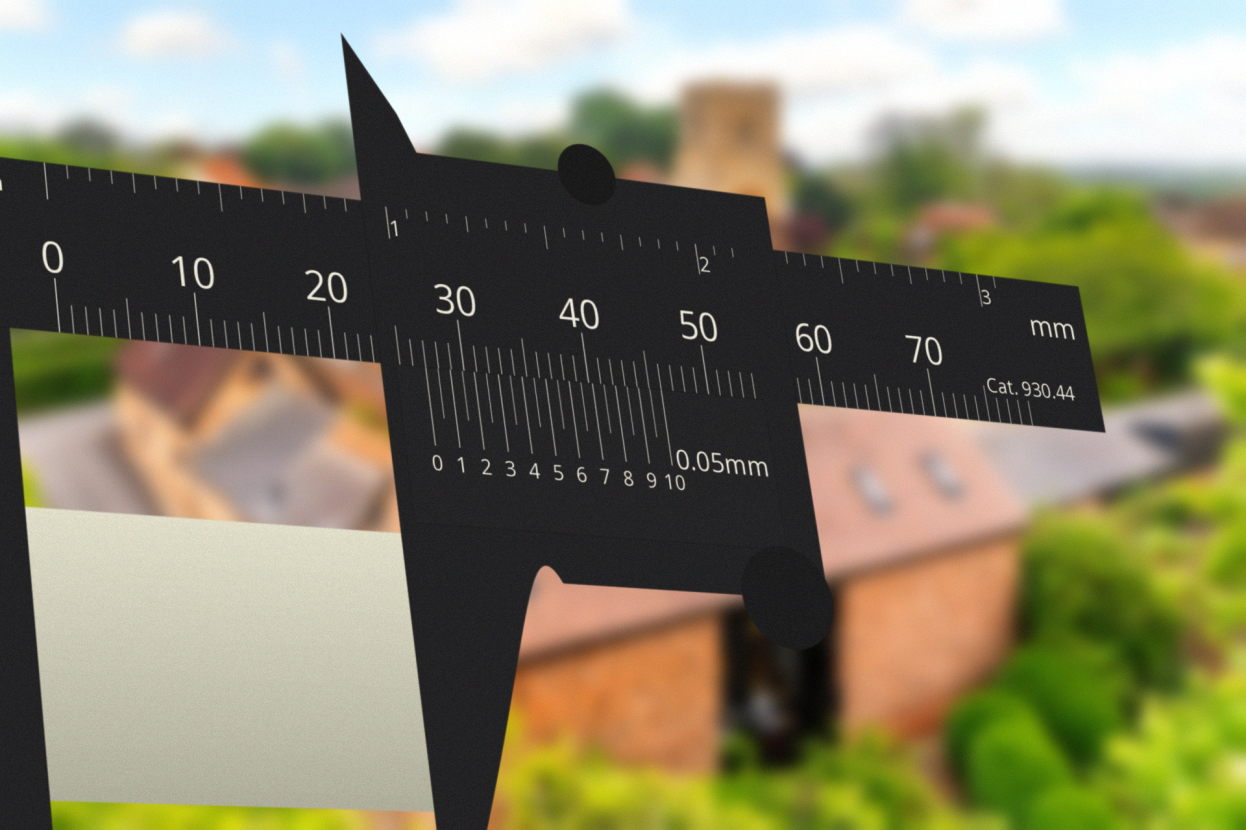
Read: 27.0mm
